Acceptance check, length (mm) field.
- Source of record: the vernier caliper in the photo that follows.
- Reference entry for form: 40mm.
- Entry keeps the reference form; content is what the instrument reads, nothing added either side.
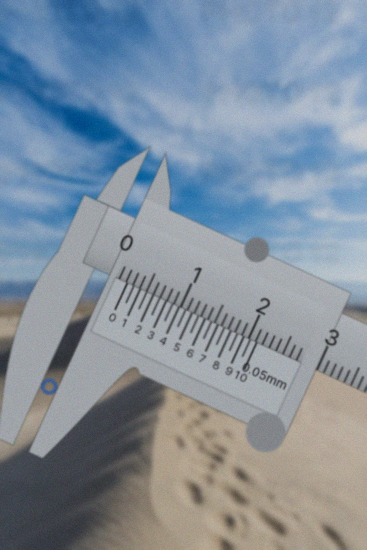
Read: 2.2mm
